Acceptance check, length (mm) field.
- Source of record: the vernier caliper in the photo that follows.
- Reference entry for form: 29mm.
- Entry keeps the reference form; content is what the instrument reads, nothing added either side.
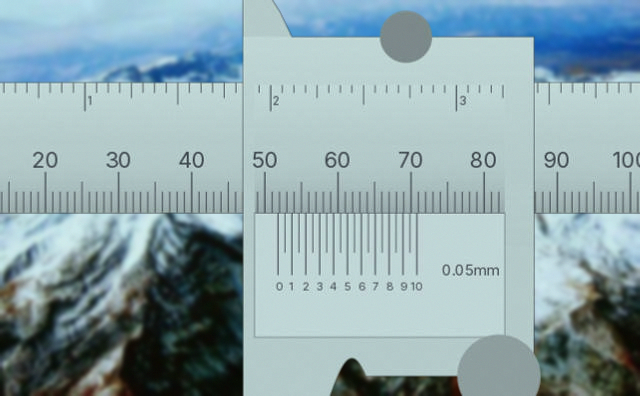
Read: 51.8mm
